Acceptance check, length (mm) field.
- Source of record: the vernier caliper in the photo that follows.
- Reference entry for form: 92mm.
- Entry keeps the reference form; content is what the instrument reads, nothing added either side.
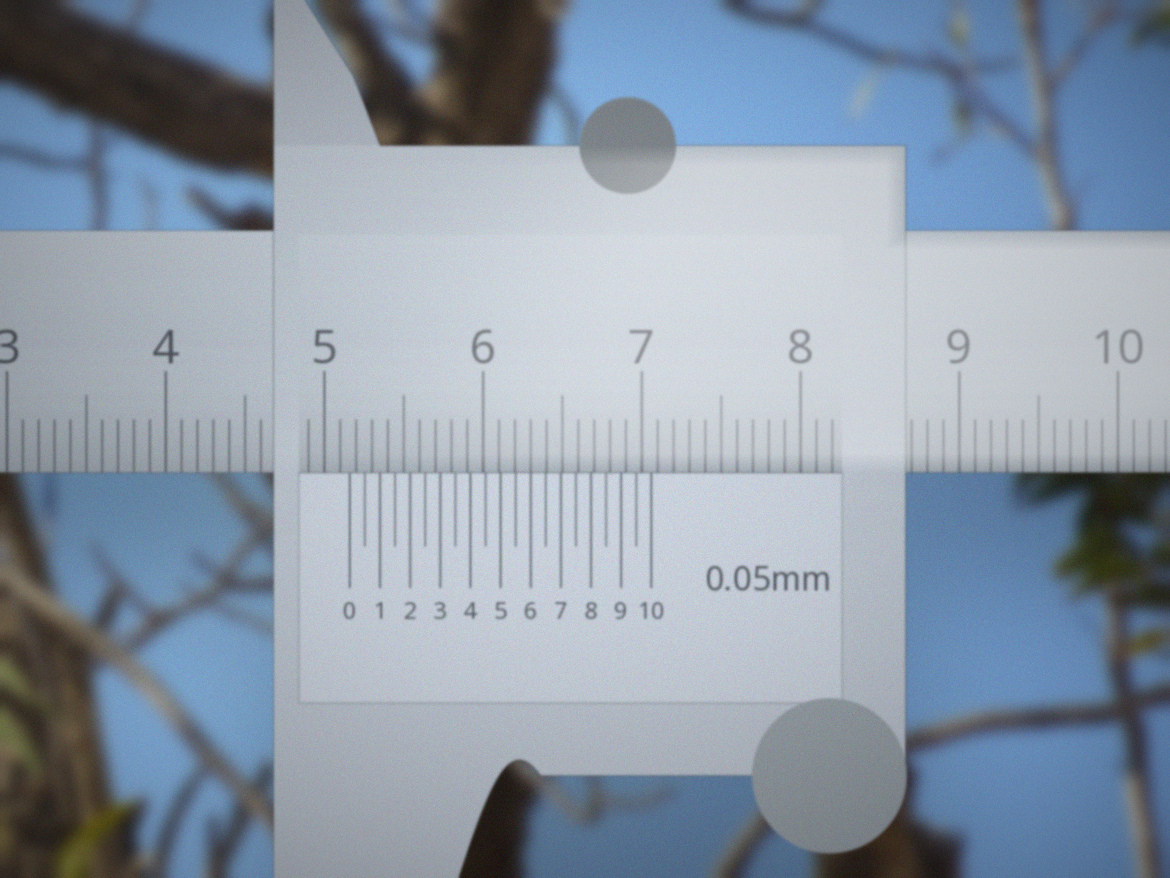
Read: 51.6mm
